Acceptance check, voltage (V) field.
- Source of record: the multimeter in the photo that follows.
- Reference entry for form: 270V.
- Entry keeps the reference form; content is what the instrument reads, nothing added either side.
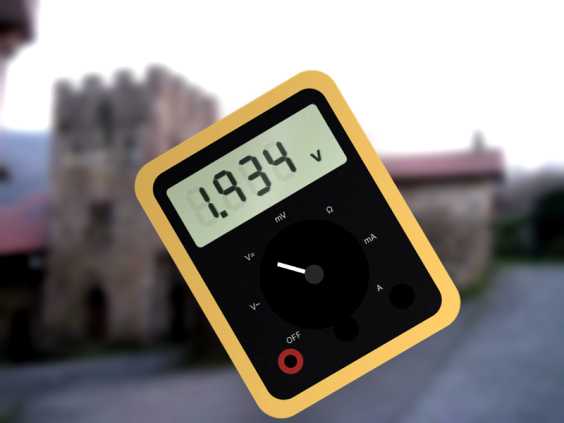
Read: 1.934V
